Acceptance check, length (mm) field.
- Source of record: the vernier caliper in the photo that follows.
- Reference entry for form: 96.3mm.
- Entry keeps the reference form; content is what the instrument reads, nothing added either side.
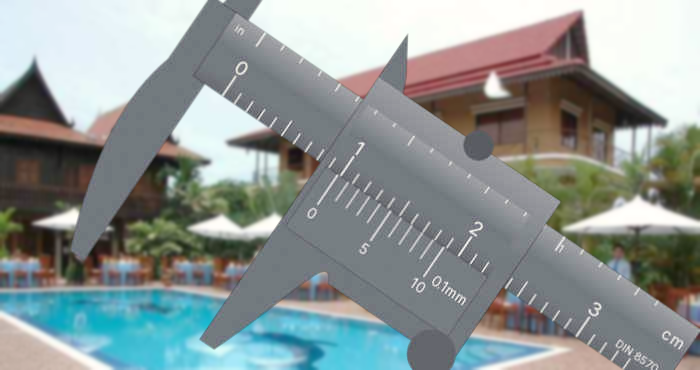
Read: 9.8mm
